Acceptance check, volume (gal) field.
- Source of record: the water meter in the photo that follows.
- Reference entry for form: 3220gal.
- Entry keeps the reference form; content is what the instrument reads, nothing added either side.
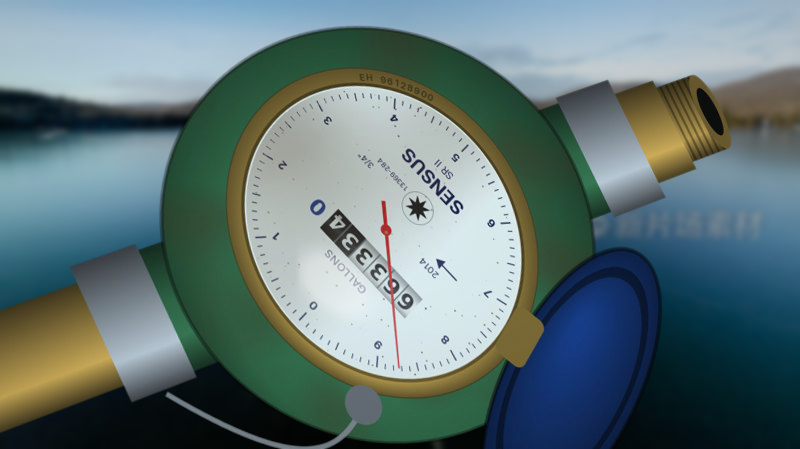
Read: 6633338.7gal
